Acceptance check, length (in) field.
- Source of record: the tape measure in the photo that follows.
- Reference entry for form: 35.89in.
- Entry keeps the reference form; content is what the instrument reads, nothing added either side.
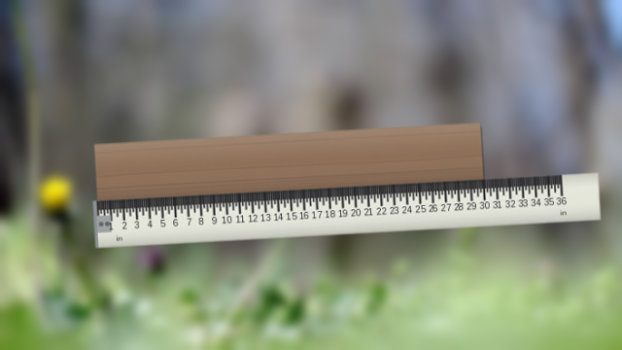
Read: 30in
